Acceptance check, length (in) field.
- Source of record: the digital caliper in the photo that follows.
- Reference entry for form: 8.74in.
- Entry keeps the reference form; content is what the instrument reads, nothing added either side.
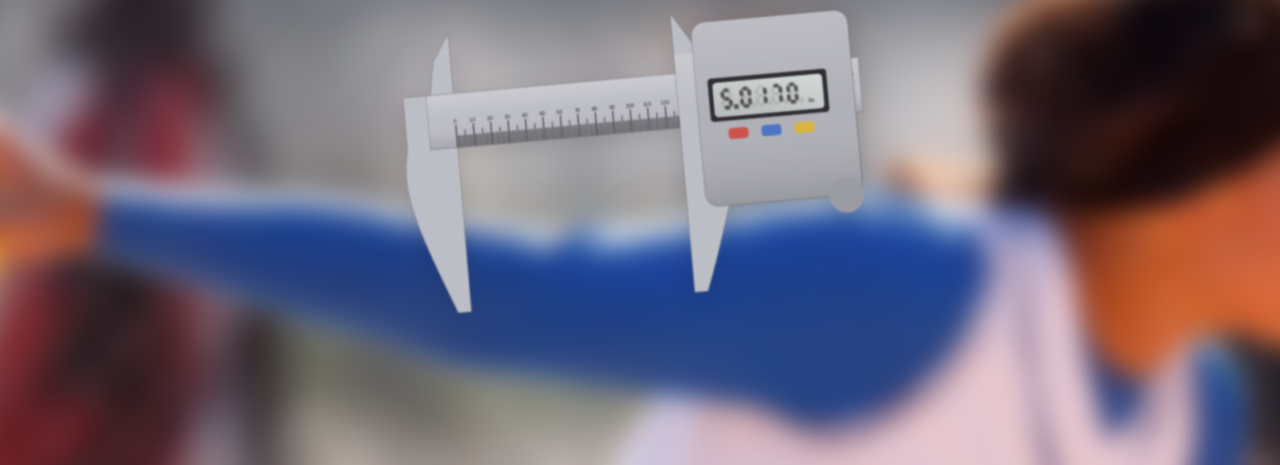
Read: 5.0170in
